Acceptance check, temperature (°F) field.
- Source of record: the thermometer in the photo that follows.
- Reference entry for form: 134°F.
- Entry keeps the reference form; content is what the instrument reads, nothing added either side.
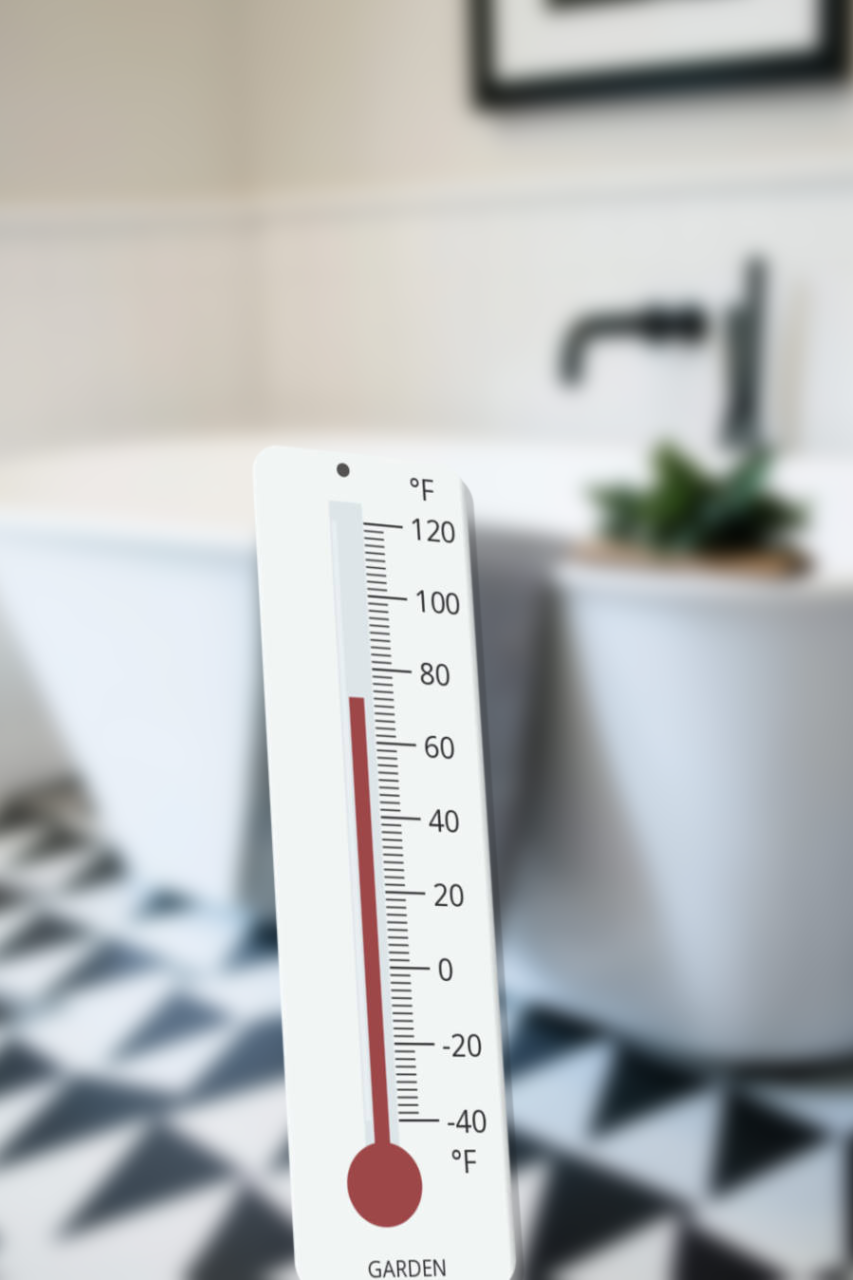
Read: 72°F
